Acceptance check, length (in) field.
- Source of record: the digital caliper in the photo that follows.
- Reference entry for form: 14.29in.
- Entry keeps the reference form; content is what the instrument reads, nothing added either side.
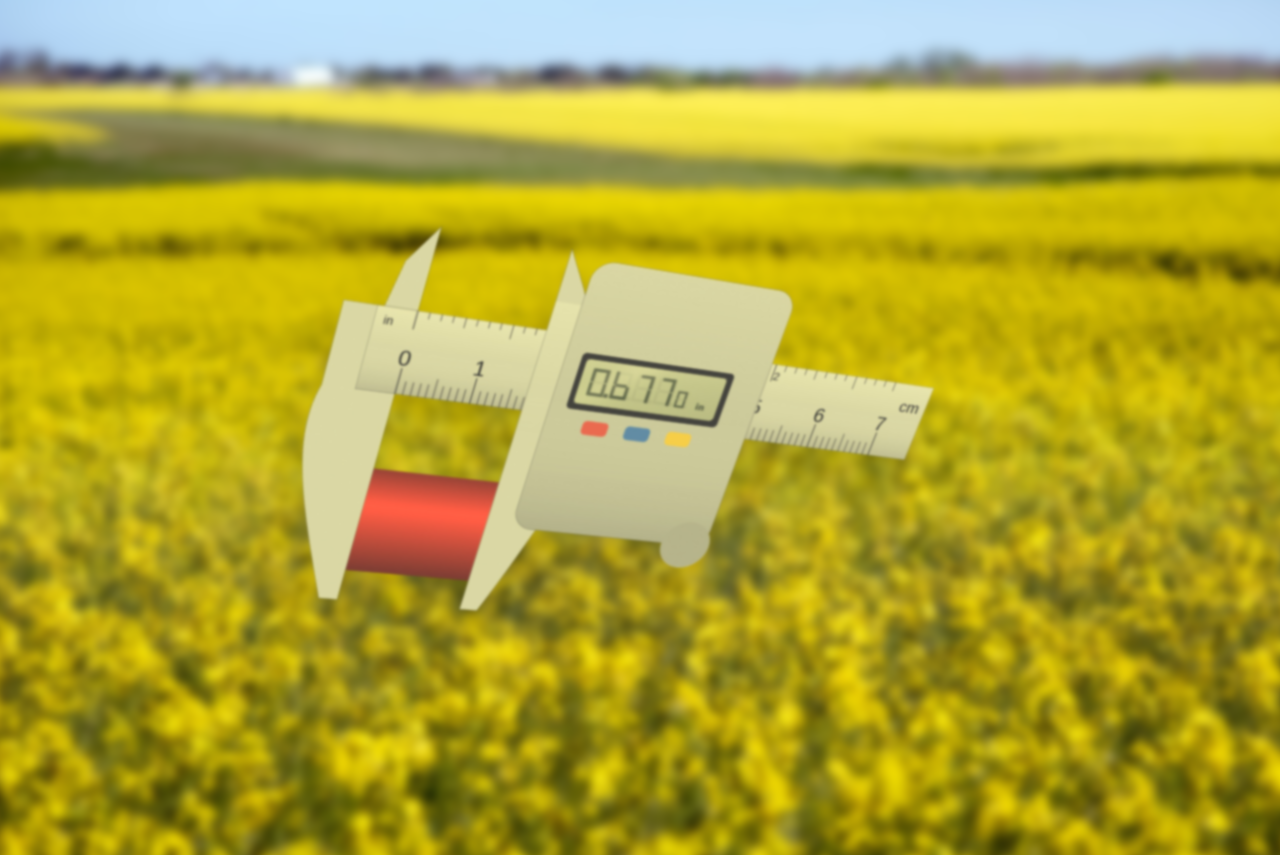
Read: 0.6770in
